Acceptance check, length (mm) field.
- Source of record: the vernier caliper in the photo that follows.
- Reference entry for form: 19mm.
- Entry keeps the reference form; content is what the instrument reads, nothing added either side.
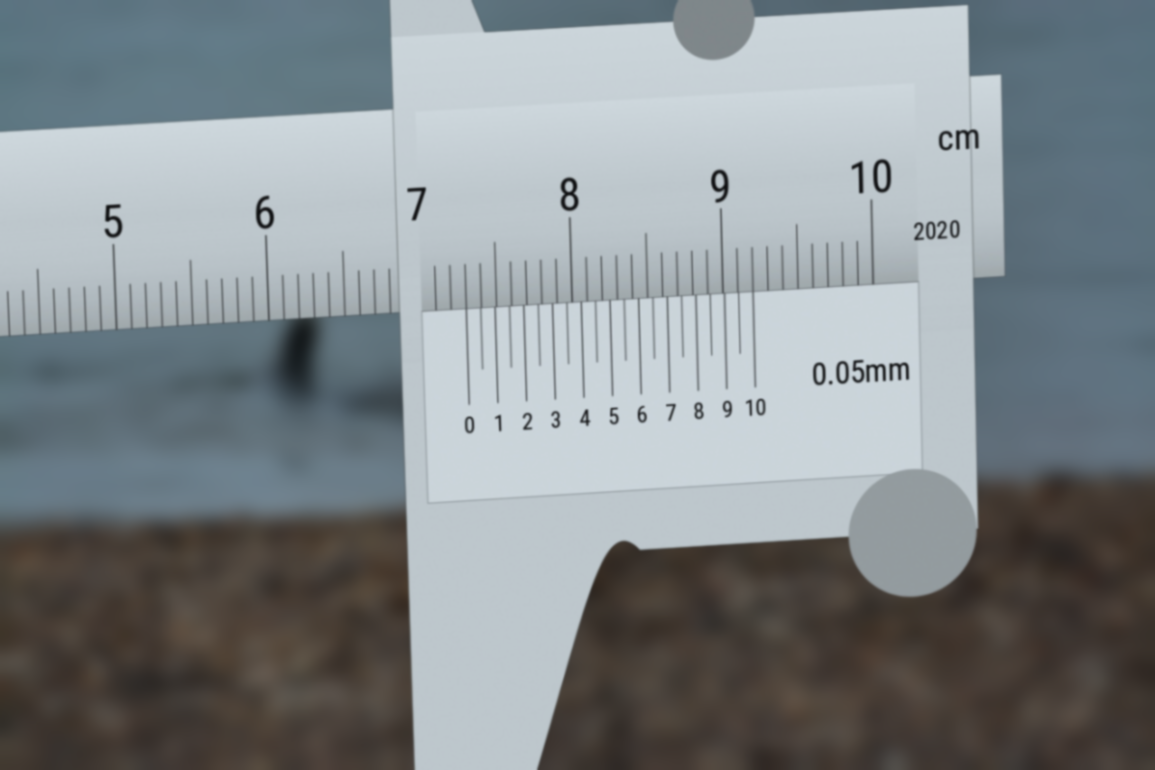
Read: 73.0mm
